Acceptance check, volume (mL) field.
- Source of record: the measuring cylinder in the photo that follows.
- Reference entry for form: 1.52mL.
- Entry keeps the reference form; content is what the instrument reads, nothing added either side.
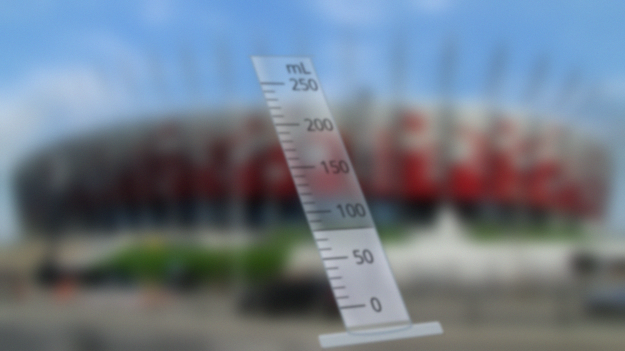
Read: 80mL
